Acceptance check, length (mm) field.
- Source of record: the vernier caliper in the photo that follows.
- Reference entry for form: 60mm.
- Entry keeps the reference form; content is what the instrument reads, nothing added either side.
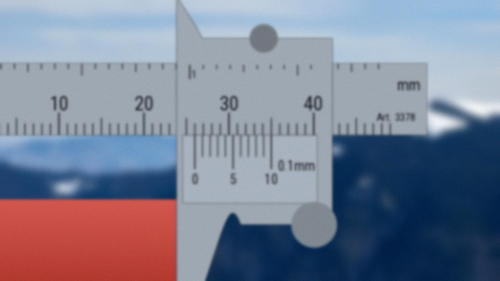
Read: 26.0mm
